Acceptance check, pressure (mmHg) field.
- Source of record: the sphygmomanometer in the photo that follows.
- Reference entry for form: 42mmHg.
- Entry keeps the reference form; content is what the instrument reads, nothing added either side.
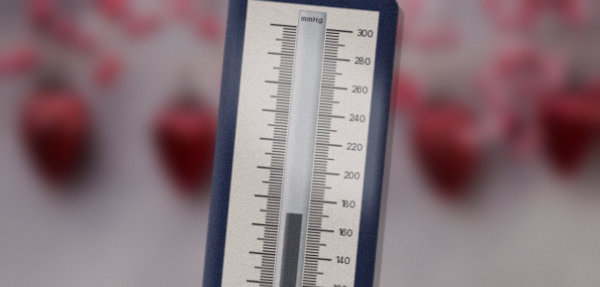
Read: 170mmHg
